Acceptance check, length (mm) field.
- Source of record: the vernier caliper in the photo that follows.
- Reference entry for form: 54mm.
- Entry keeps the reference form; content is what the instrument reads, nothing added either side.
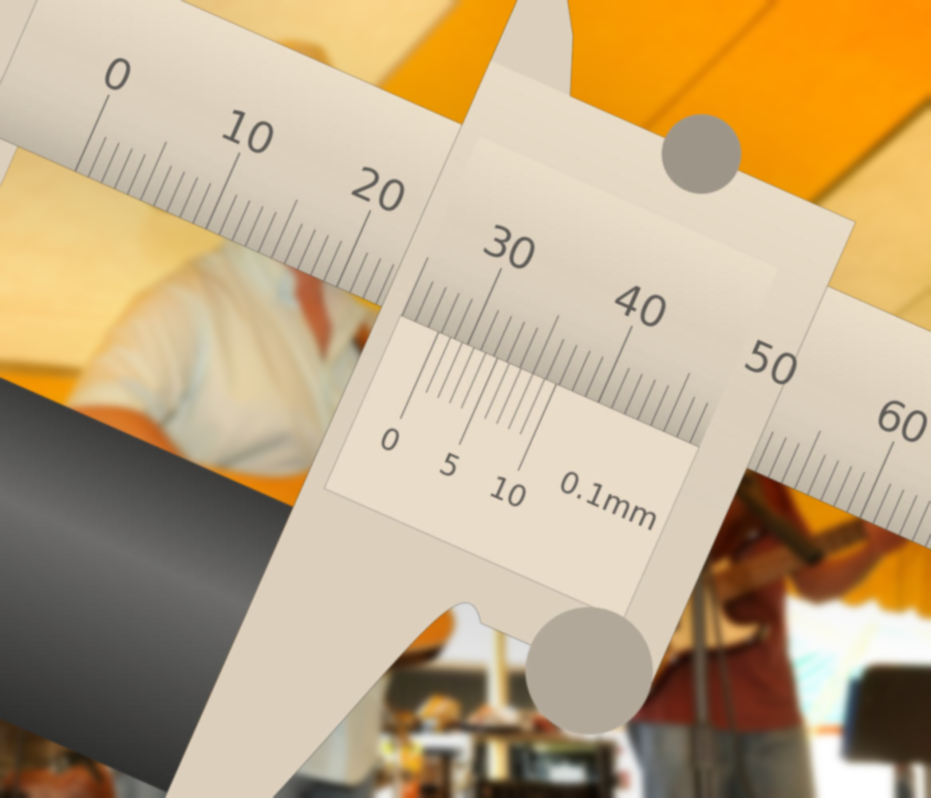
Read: 27.8mm
